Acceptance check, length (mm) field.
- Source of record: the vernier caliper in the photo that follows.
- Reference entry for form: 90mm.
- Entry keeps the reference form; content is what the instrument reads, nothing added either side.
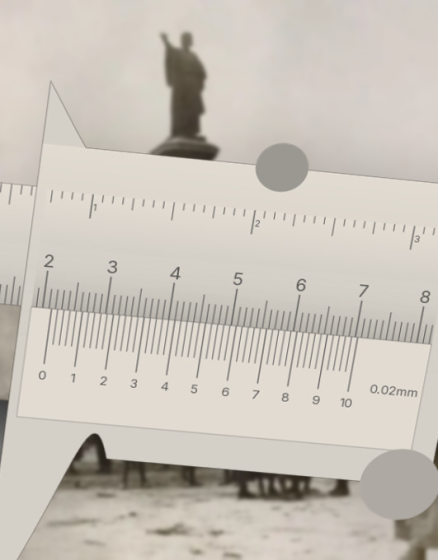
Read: 21.4mm
